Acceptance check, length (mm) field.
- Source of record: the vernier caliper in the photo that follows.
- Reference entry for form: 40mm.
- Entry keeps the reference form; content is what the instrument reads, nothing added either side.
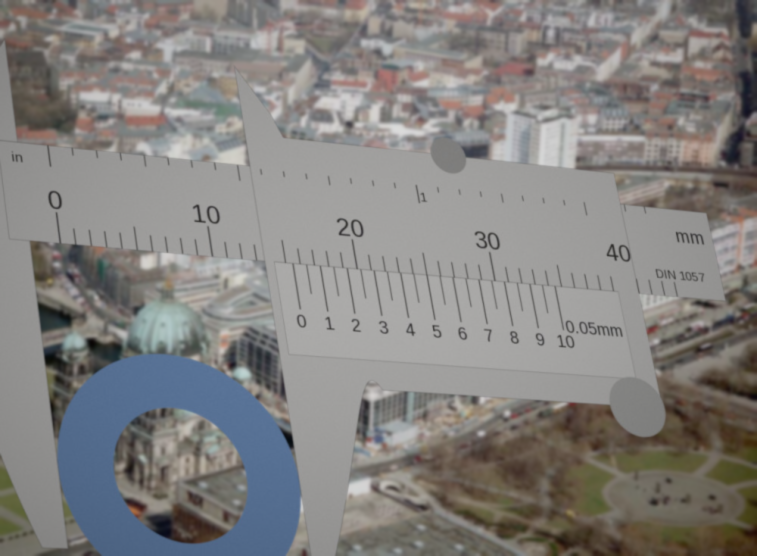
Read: 15.5mm
